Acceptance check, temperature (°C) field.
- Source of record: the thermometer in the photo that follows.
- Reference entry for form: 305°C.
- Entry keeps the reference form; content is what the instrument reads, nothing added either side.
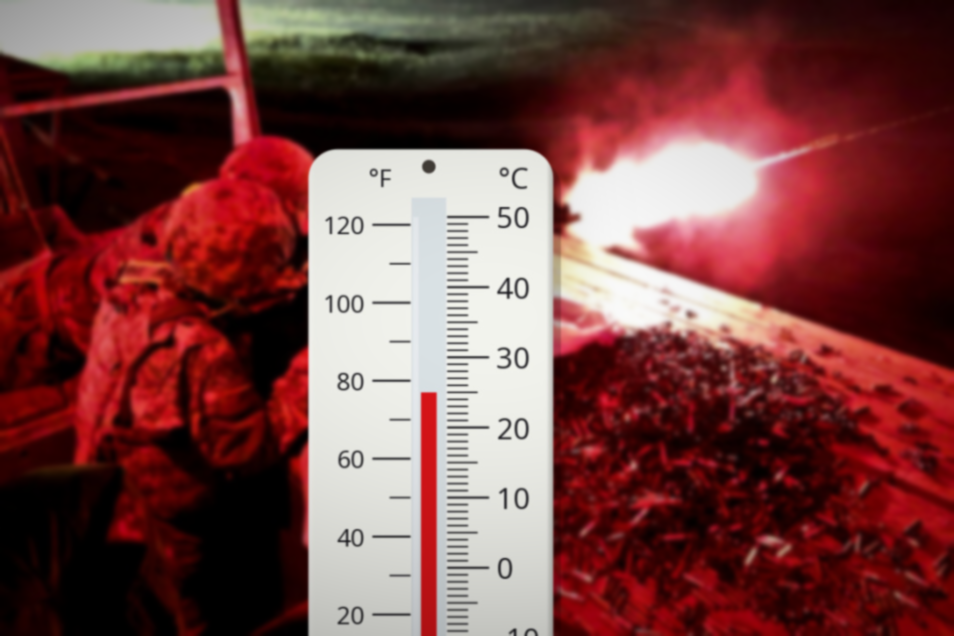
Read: 25°C
